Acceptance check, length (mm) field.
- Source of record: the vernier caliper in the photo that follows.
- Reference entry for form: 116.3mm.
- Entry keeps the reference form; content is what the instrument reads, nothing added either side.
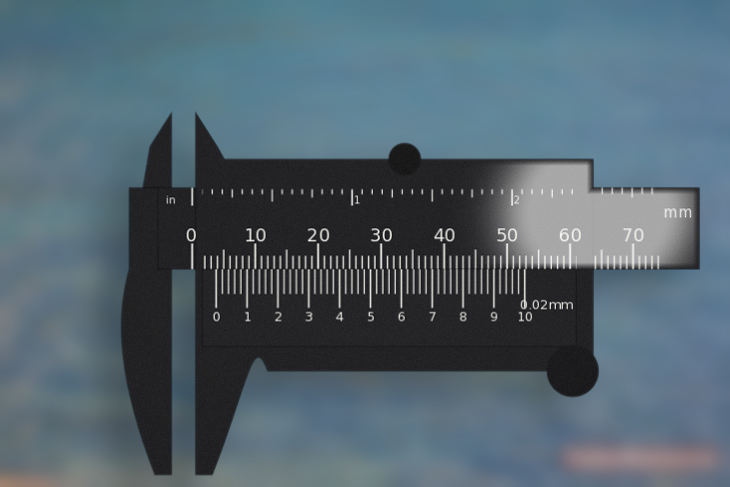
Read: 3.8mm
